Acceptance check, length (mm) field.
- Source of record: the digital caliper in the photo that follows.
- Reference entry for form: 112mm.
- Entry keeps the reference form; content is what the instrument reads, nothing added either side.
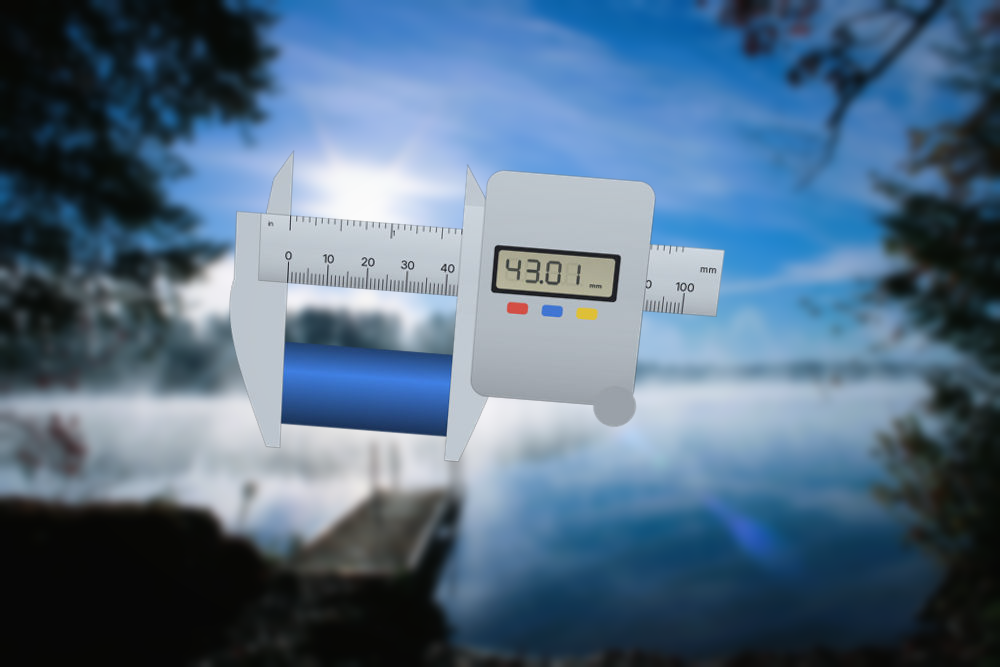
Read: 43.01mm
